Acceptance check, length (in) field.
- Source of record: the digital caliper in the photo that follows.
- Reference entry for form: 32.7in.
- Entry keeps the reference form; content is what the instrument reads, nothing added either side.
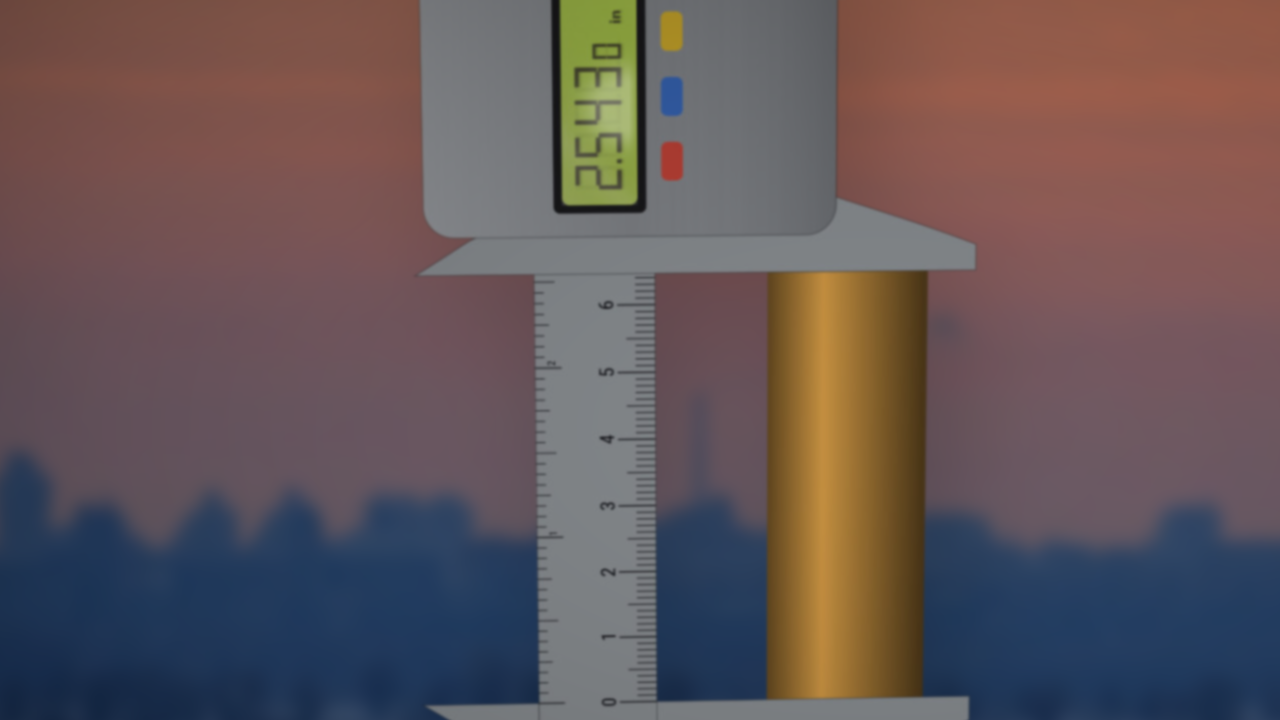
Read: 2.5430in
